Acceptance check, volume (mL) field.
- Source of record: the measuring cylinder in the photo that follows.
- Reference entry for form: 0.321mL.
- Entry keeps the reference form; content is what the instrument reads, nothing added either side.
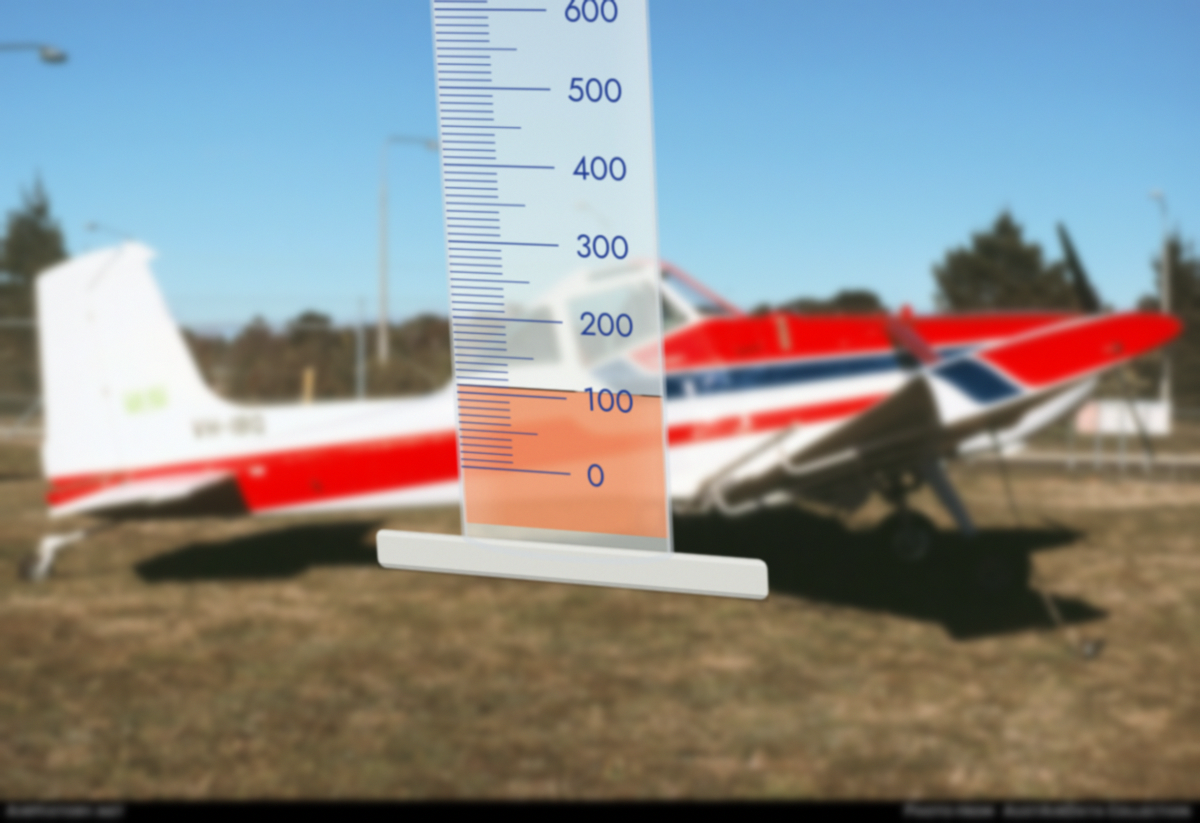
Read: 110mL
